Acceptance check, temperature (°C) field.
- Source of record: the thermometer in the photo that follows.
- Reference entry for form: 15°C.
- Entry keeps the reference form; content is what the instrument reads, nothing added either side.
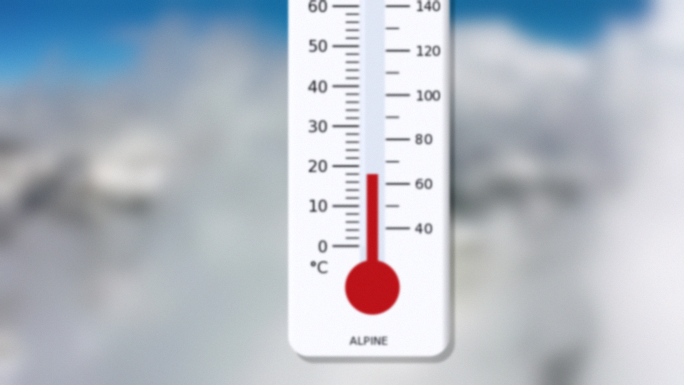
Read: 18°C
